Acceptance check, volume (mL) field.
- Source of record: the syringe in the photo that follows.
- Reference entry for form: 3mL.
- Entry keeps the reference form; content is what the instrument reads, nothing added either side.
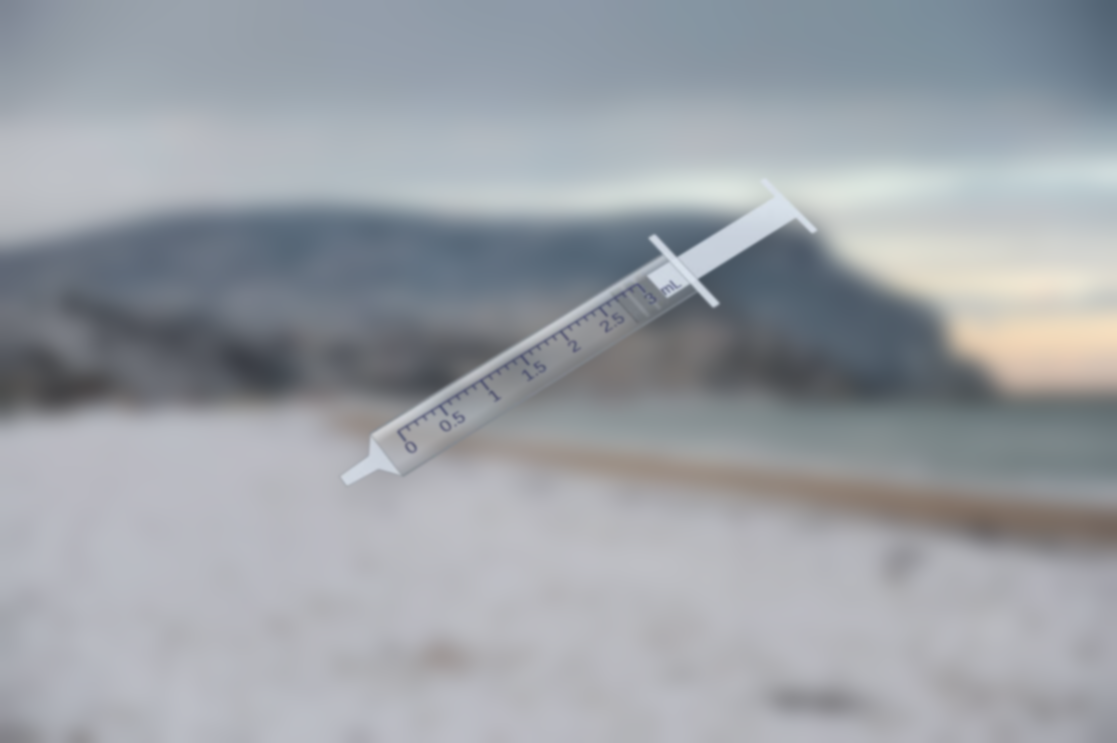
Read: 2.7mL
